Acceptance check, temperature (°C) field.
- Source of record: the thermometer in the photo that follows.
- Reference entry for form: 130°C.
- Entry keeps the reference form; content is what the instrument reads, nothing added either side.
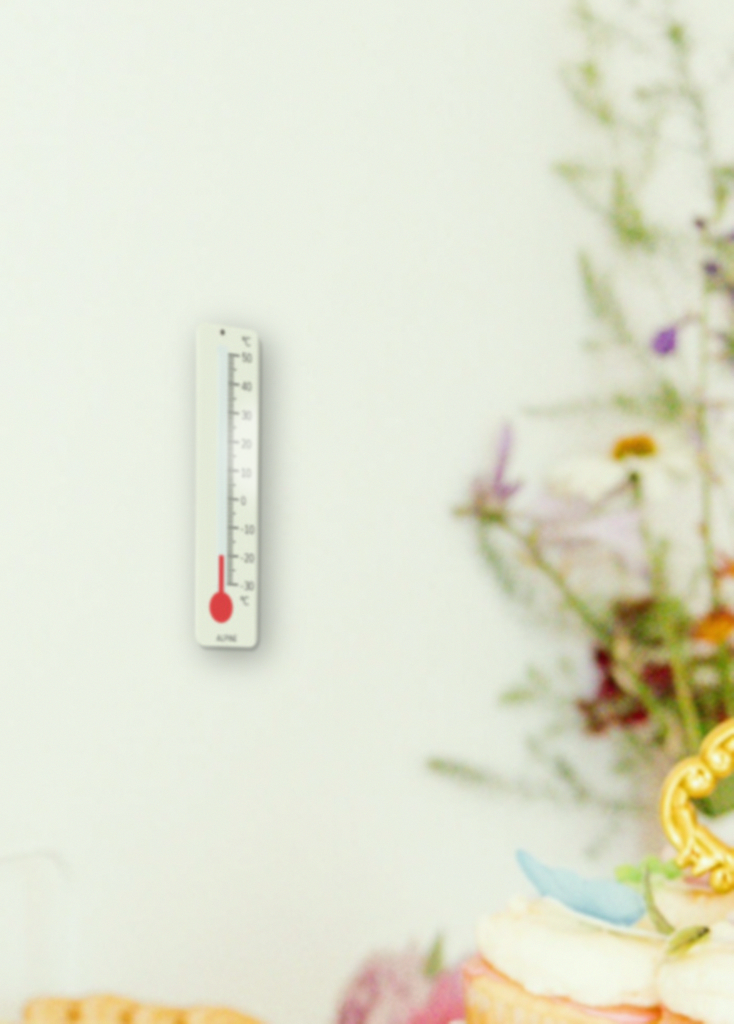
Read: -20°C
